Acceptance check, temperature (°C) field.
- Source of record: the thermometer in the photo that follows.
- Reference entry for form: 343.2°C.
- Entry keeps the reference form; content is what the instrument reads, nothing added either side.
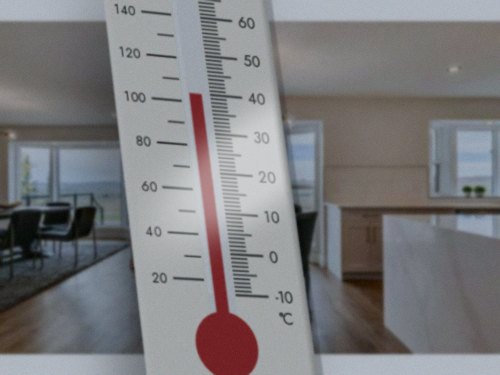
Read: 40°C
